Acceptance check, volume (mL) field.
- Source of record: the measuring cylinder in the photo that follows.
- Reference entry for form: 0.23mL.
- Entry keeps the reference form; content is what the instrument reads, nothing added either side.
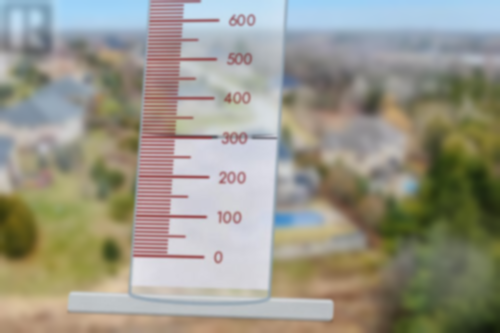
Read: 300mL
